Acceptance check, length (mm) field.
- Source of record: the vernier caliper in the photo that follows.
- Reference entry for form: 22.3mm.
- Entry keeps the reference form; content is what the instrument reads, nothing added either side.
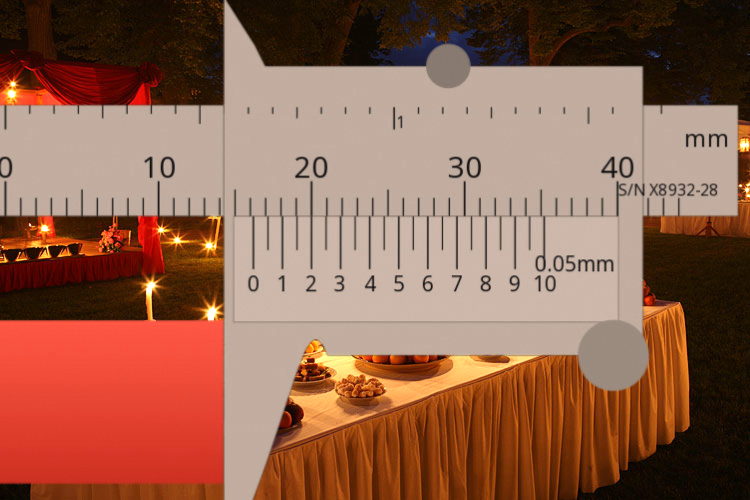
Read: 16.2mm
